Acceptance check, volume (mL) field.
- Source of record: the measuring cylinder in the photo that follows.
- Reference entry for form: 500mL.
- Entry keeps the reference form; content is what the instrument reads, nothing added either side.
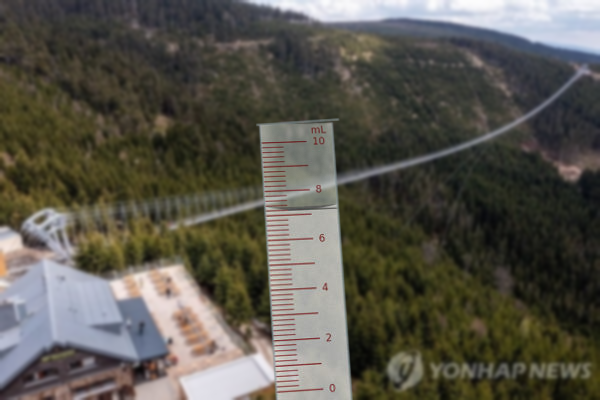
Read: 7.2mL
